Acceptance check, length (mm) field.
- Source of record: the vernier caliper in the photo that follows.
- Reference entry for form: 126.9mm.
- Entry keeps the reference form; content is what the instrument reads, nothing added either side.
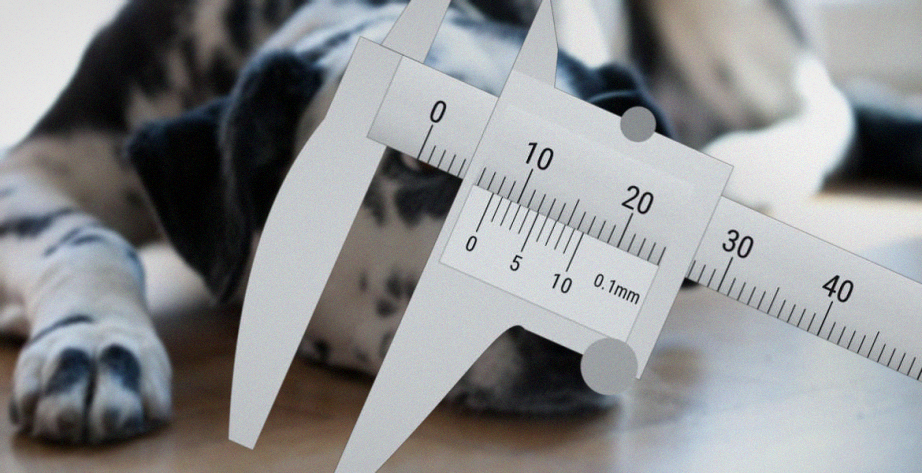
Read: 7.6mm
